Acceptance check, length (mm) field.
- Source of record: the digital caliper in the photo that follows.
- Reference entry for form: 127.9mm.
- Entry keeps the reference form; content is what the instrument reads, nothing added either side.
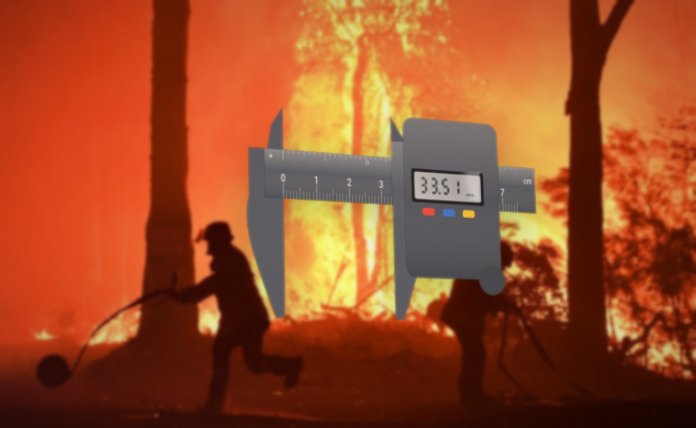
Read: 33.51mm
